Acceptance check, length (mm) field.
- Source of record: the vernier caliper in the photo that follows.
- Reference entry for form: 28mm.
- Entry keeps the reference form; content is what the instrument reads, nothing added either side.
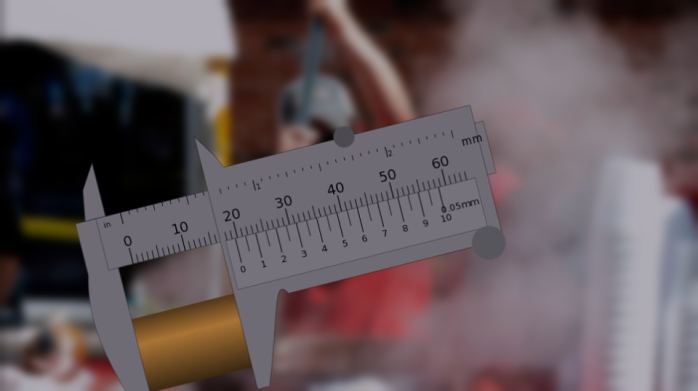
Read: 19.6mm
